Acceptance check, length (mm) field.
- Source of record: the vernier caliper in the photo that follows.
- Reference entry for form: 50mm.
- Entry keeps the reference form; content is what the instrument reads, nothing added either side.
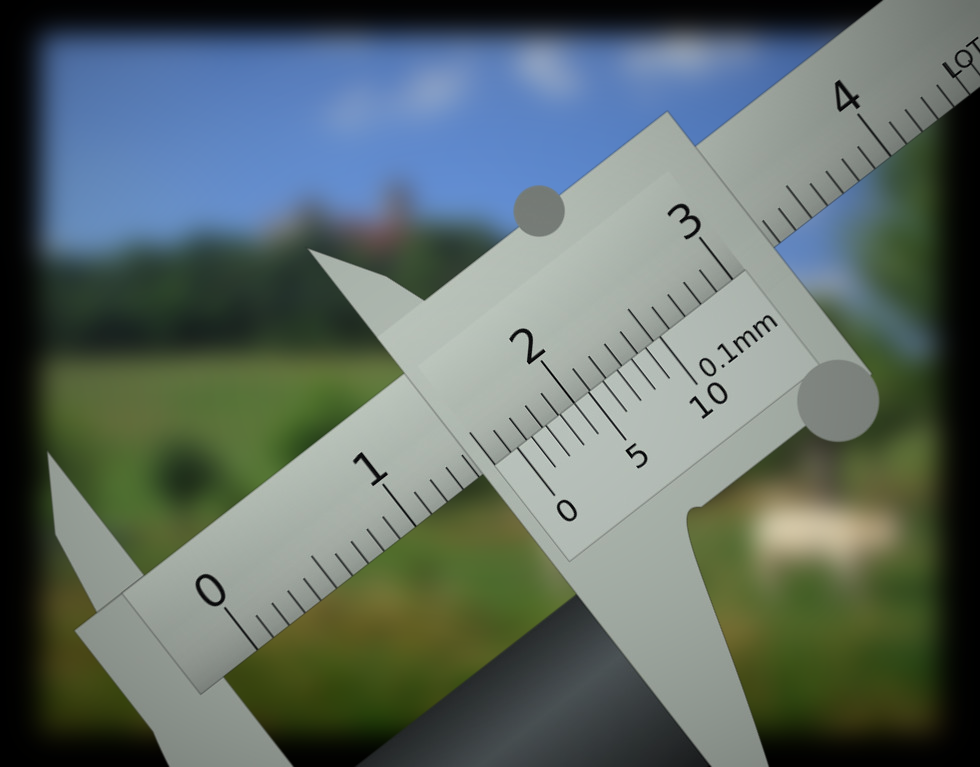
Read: 16.4mm
